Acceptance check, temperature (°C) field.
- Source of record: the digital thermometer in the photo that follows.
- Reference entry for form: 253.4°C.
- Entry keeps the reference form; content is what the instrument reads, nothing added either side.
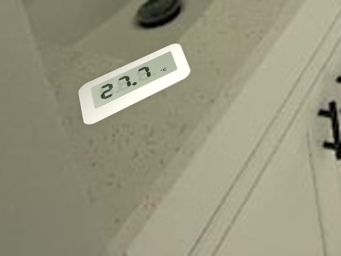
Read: 27.7°C
